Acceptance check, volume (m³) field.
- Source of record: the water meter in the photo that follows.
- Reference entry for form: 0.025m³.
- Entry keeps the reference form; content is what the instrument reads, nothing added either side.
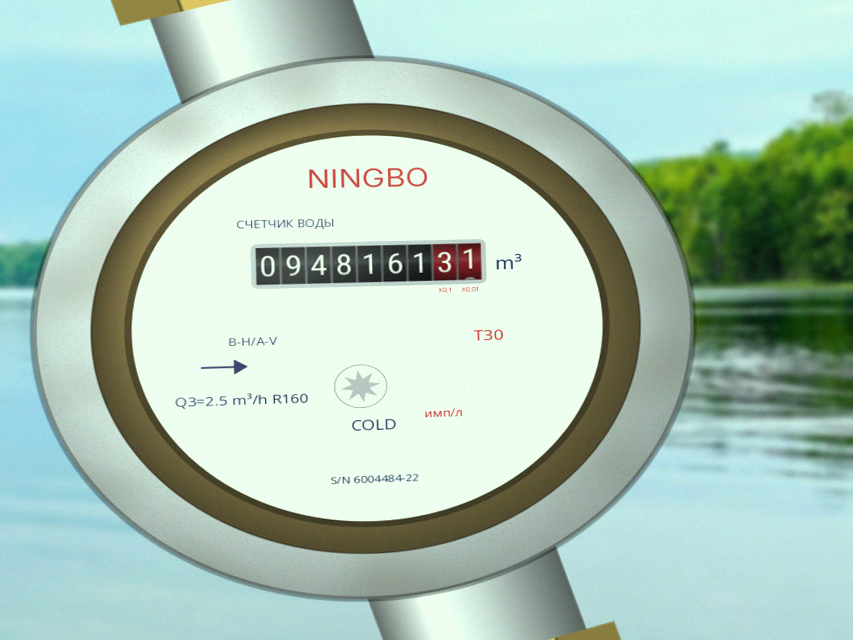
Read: 948161.31m³
